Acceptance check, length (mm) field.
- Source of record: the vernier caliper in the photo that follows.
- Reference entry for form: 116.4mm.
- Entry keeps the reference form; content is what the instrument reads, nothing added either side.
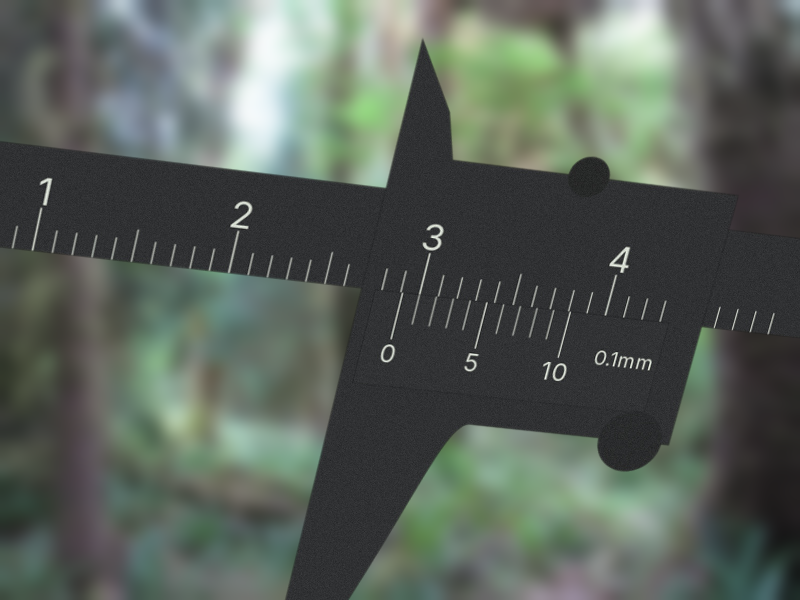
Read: 29.1mm
